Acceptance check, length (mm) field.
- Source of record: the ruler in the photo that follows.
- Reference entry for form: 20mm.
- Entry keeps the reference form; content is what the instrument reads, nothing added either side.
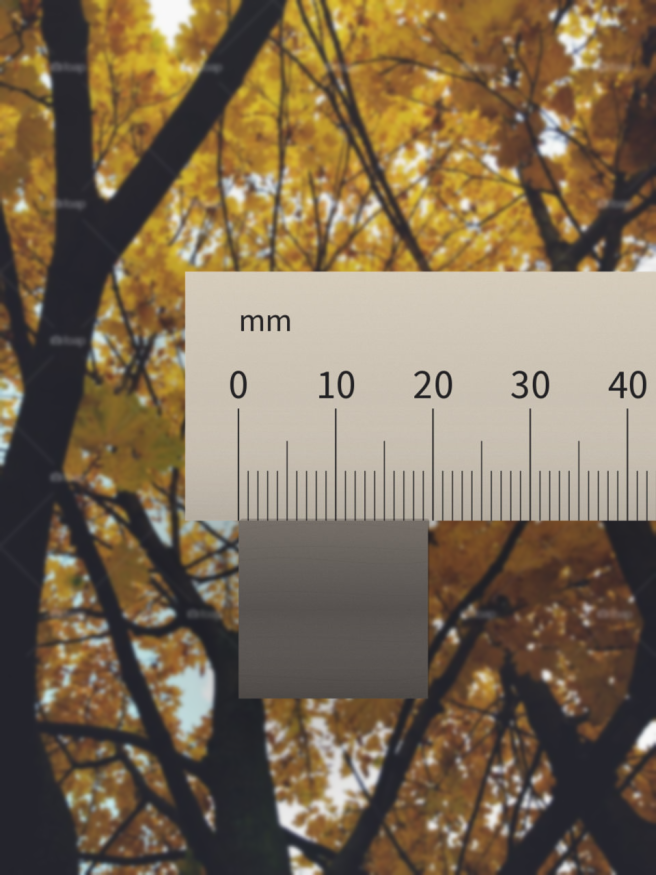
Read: 19.5mm
